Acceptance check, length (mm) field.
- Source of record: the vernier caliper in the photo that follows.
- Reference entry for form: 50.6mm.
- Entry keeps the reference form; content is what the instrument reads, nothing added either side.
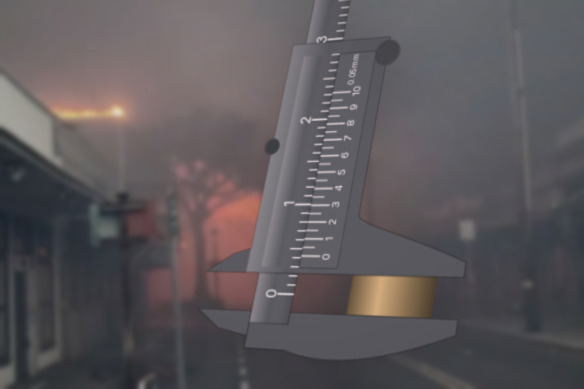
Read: 4.2mm
